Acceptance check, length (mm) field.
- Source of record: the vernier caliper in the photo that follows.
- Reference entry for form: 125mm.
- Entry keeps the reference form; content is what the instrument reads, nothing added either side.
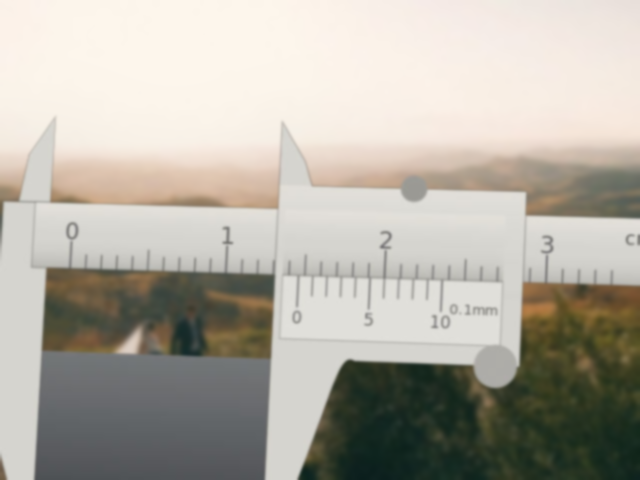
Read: 14.6mm
